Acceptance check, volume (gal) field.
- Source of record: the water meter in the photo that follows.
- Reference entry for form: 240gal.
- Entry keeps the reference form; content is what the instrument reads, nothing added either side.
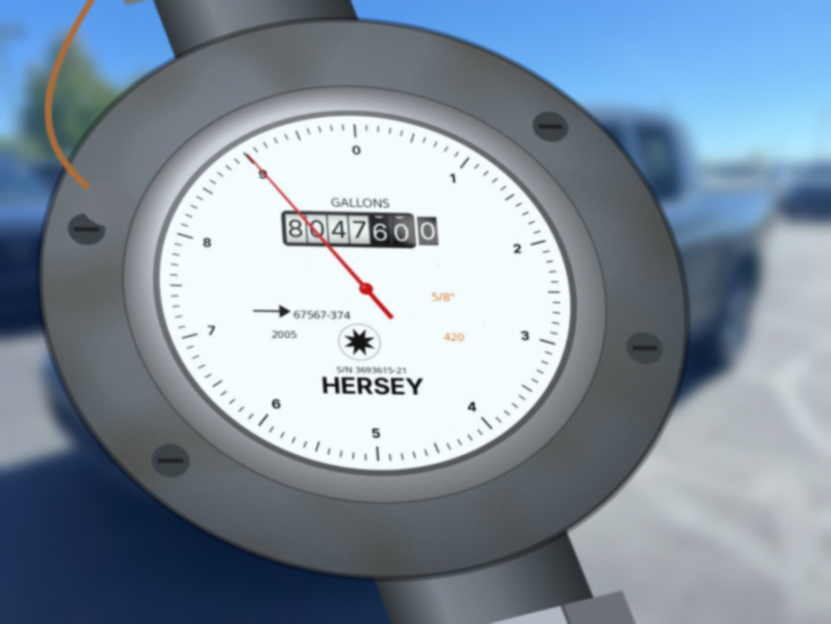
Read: 8047599.0gal
